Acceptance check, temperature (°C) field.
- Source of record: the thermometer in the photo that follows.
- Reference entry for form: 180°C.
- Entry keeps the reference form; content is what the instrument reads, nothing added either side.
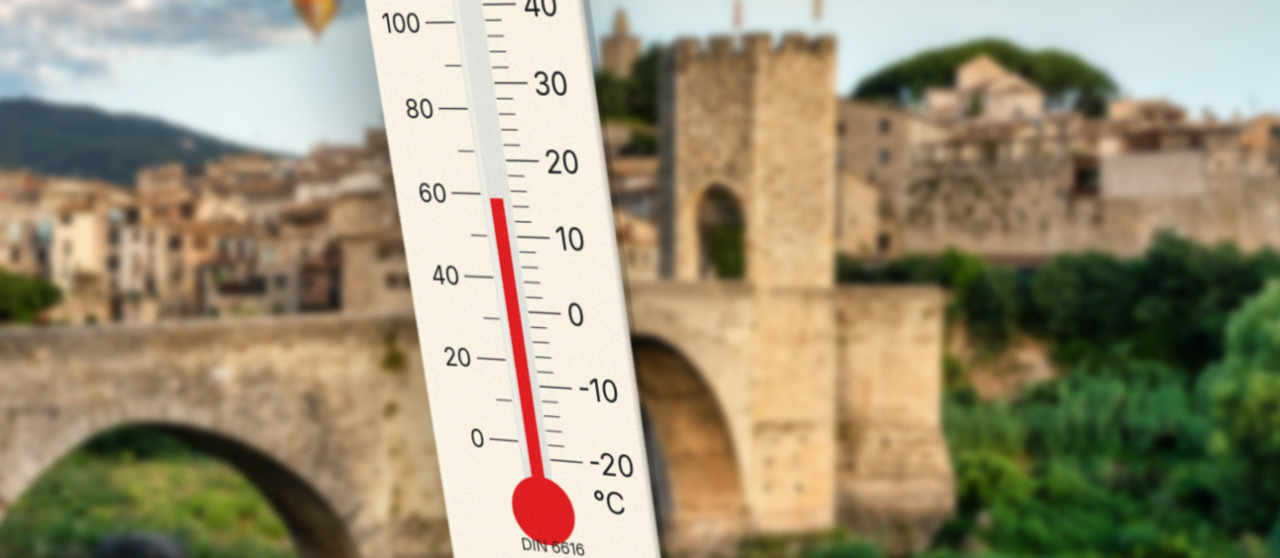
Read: 15°C
